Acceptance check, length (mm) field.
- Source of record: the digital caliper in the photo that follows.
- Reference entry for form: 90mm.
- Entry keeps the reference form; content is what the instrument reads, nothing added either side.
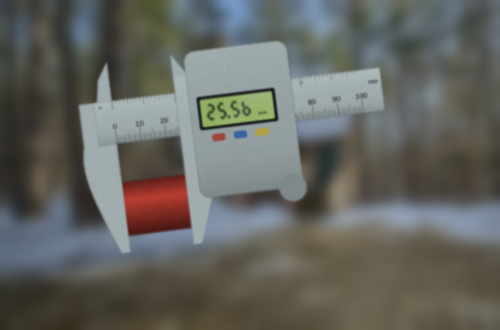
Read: 25.56mm
